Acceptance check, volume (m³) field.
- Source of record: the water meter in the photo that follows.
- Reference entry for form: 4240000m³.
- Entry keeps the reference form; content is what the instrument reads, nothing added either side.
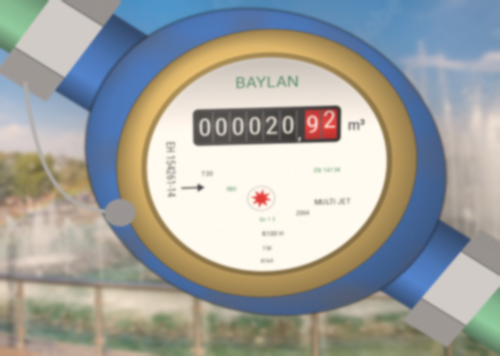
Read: 20.92m³
